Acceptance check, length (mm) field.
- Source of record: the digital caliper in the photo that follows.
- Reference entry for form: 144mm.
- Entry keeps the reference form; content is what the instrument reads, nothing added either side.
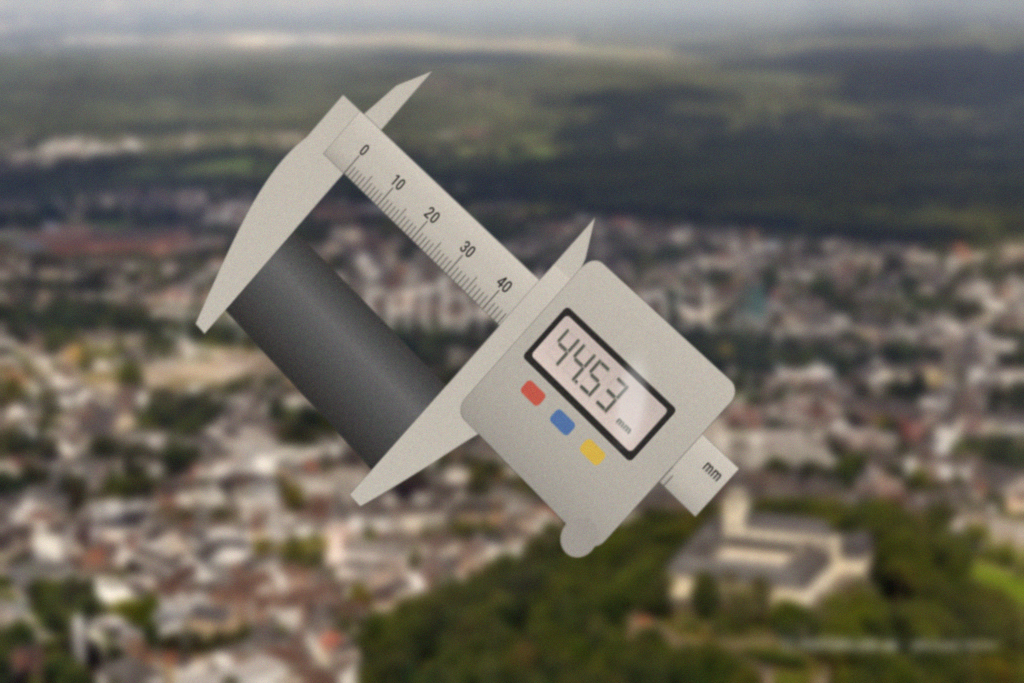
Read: 44.53mm
